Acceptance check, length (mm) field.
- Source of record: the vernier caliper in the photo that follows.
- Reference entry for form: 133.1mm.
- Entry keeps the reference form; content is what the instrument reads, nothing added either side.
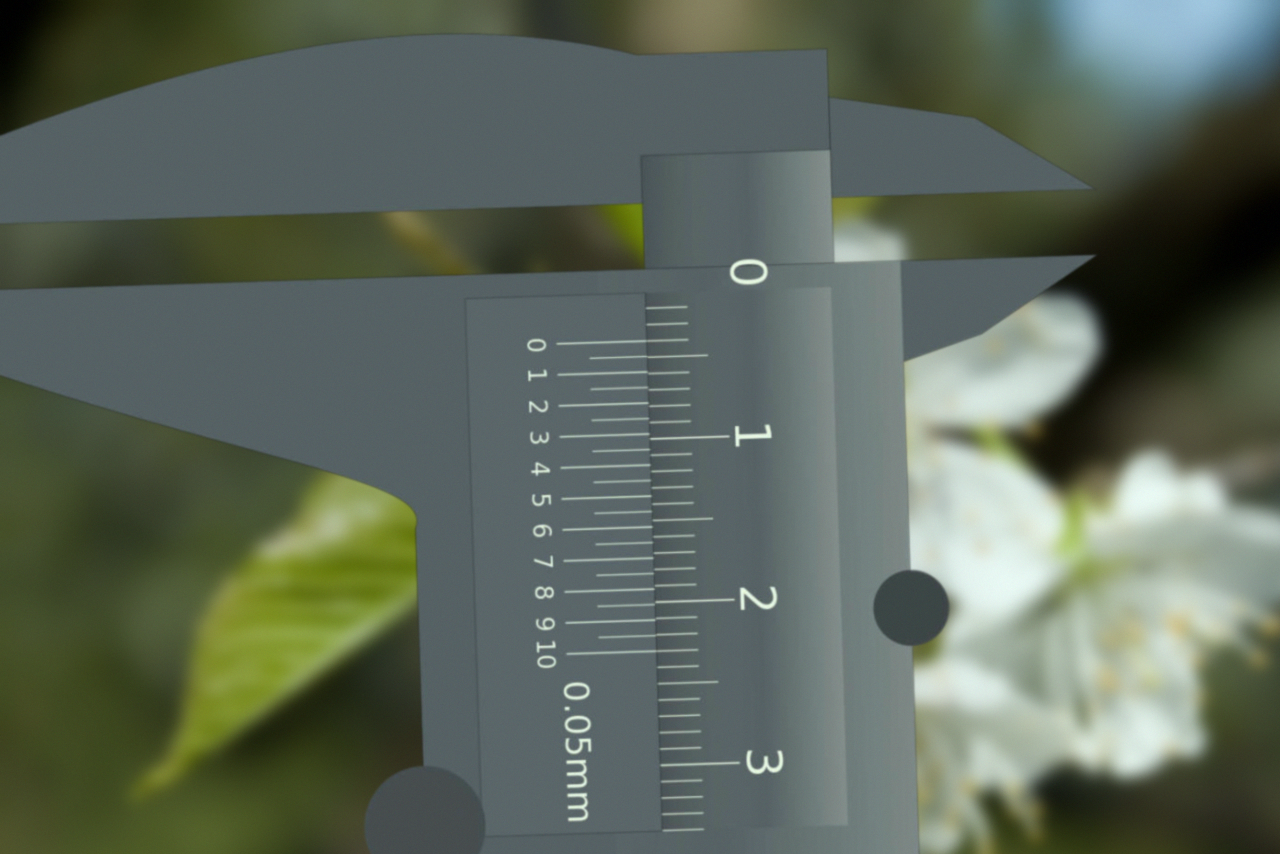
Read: 4.0mm
